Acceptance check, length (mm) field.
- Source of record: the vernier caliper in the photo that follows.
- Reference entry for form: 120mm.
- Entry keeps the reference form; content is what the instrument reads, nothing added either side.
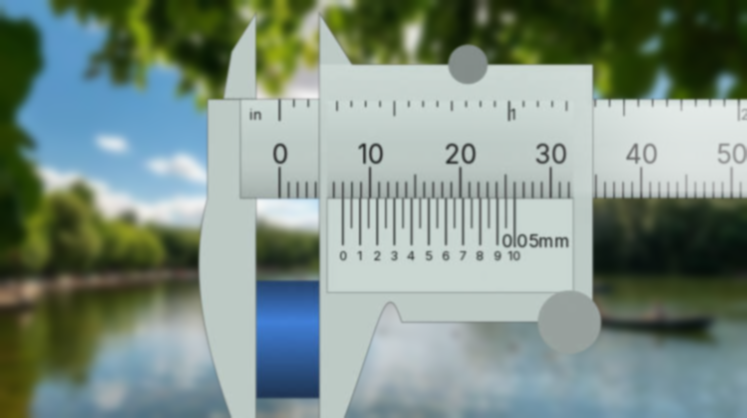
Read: 7.0mm
